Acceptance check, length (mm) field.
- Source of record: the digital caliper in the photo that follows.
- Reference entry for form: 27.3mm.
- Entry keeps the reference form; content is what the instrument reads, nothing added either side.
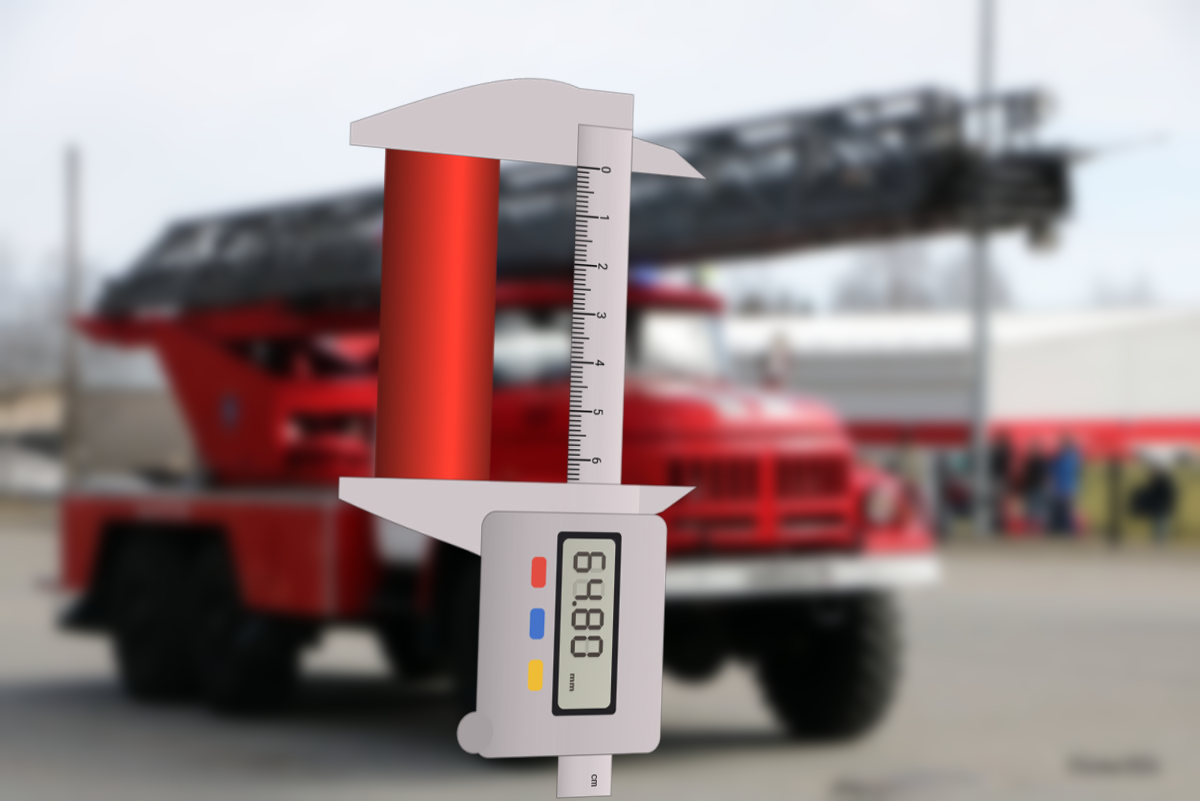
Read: 64.80mm
